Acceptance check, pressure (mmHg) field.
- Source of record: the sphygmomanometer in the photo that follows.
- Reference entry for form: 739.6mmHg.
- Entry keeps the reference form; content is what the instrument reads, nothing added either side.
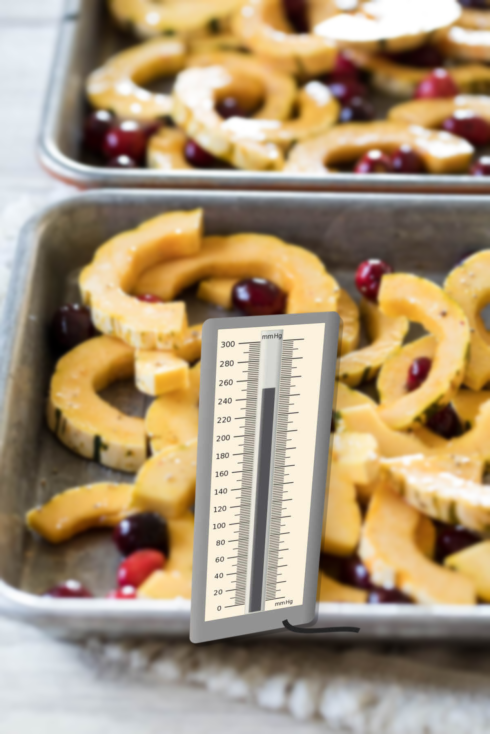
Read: 250mmHg
